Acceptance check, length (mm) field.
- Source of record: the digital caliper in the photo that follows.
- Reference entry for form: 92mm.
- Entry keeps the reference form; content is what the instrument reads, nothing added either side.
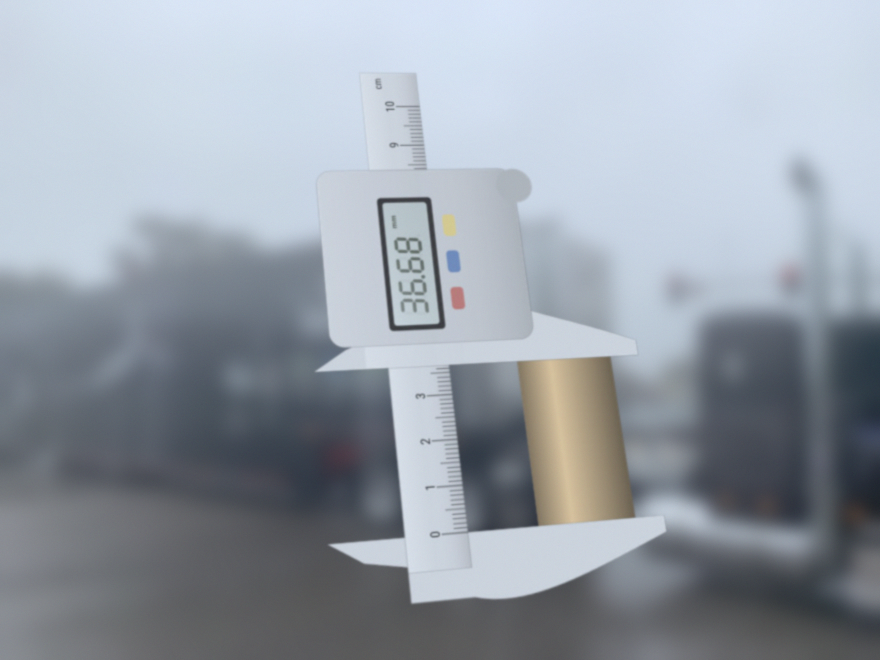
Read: 36.68mm
